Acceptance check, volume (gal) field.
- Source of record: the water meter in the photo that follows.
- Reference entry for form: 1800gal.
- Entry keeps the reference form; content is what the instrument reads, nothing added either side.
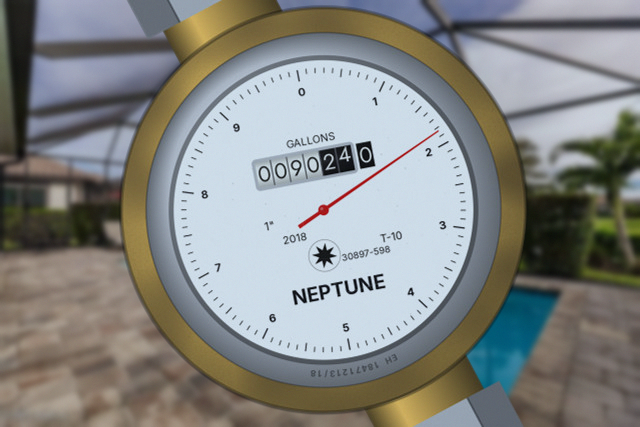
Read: 90241.8gal
